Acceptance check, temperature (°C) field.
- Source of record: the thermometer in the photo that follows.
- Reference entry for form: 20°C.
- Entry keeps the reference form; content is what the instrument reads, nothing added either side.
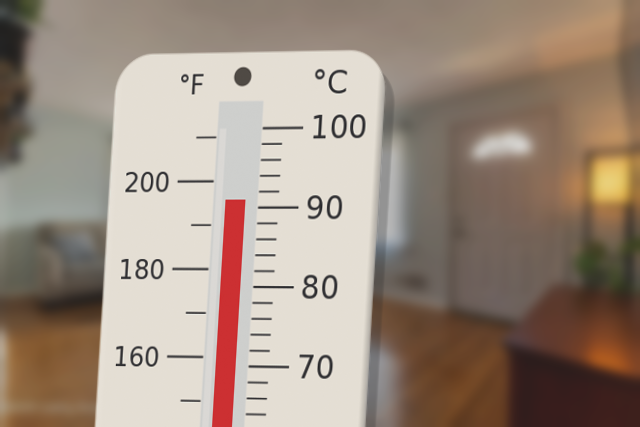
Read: 91°C
